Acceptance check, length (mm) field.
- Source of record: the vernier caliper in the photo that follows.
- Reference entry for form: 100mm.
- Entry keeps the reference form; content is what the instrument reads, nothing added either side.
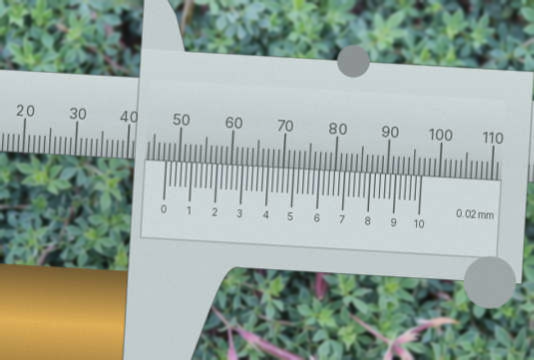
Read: 47.5mm
